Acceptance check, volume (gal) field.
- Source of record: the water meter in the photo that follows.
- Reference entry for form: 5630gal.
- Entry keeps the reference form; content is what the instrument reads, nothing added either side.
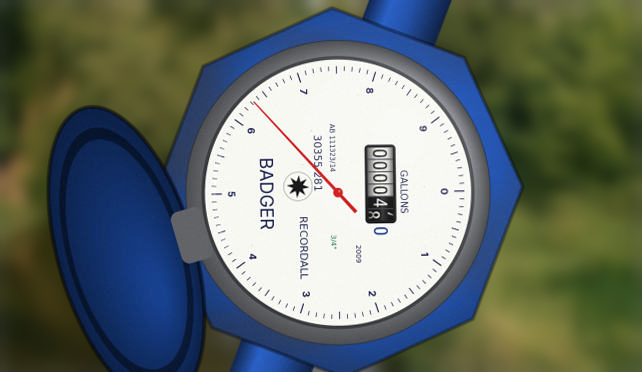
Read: 476.3gal
